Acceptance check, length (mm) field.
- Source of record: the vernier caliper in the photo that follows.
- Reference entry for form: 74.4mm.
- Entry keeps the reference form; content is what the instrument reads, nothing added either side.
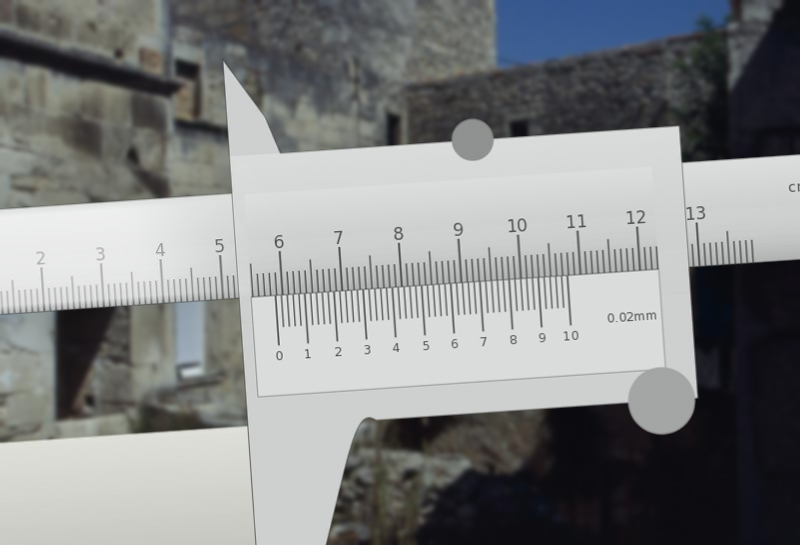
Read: 58.8mm
